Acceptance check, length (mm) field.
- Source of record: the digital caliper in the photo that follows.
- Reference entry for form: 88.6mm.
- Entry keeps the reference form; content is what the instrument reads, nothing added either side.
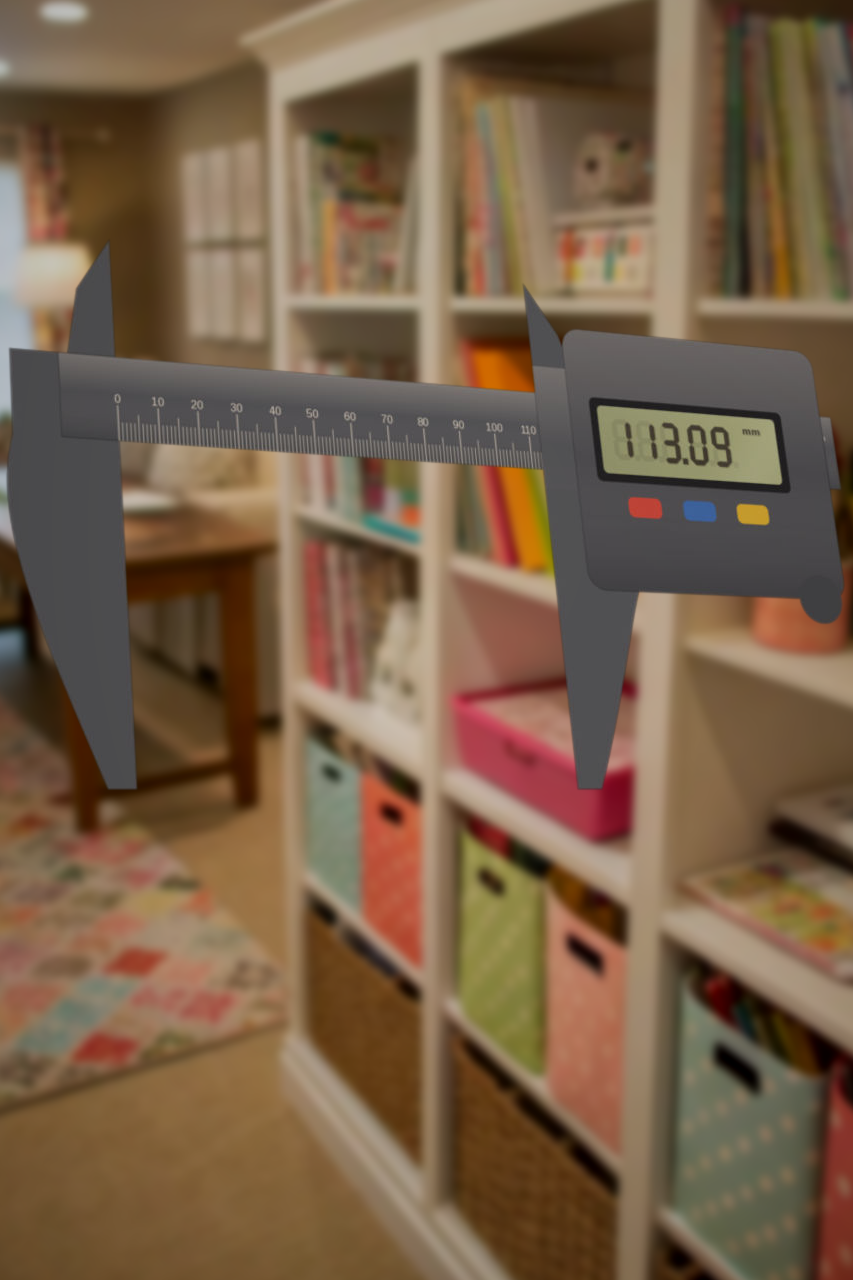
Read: 113.09mm
